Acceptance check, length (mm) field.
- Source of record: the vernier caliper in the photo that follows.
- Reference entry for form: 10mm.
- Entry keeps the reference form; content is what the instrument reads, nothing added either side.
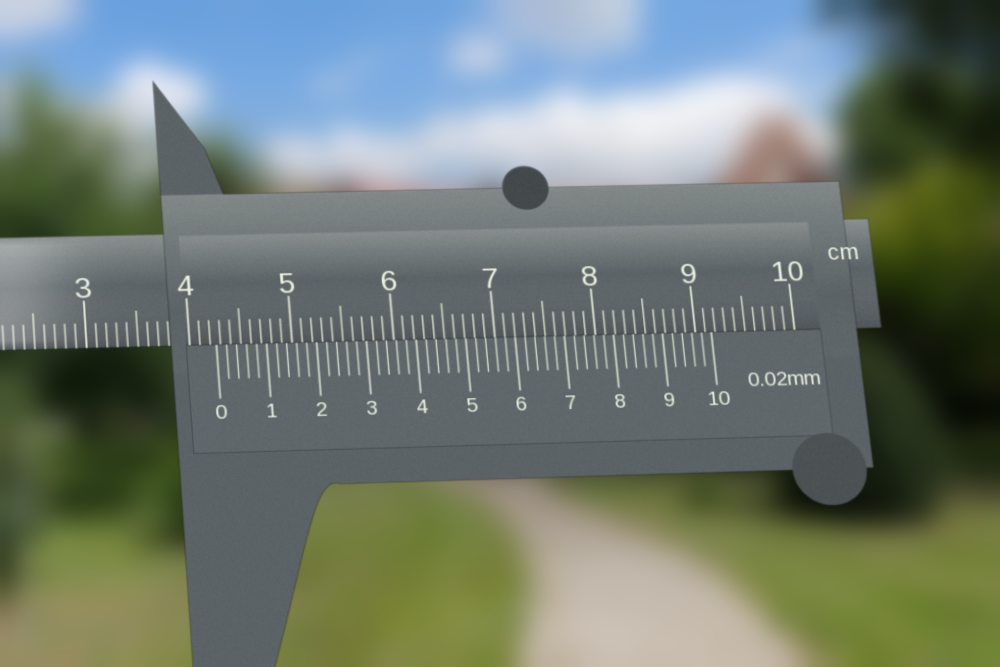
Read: 42.6mm
